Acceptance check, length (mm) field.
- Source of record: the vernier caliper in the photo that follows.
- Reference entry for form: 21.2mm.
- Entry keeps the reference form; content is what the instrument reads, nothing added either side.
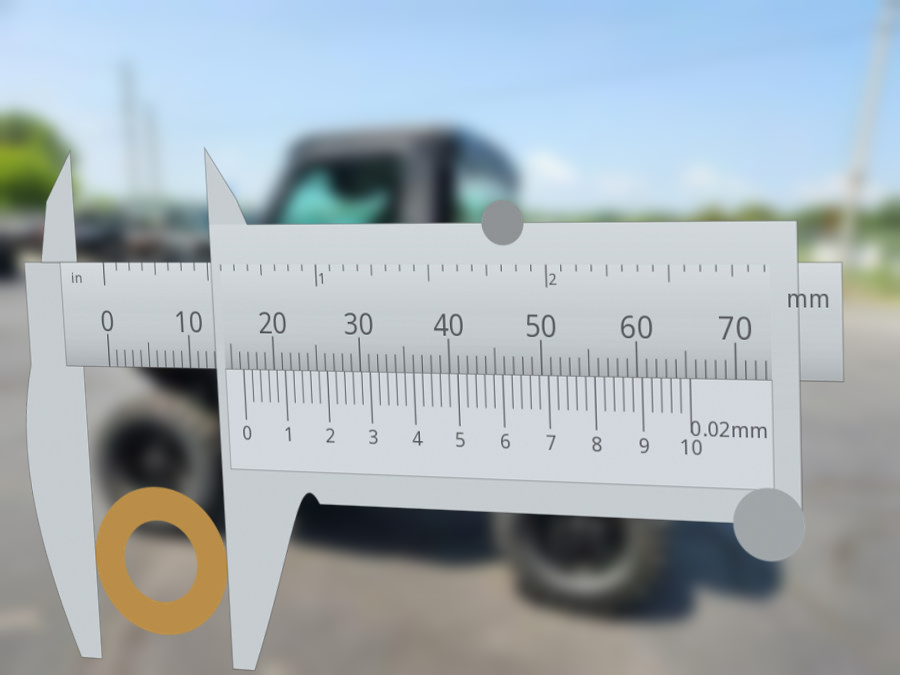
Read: 16.4mm
